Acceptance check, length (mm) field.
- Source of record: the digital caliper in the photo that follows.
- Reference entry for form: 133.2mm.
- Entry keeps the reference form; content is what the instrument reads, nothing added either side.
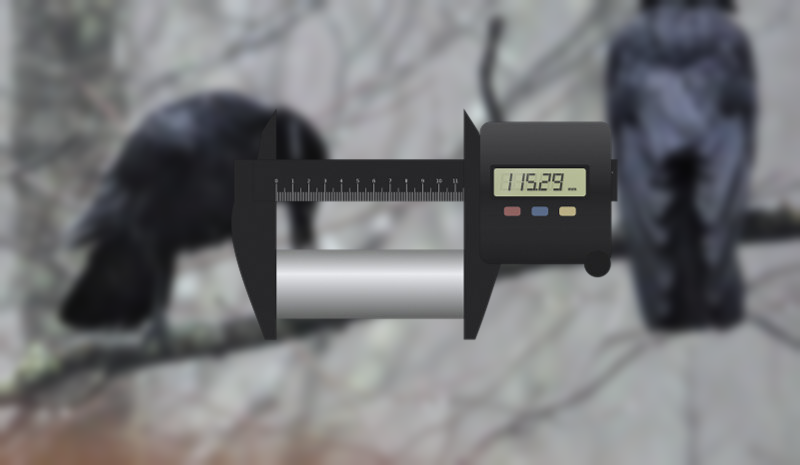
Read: 115.29mm
